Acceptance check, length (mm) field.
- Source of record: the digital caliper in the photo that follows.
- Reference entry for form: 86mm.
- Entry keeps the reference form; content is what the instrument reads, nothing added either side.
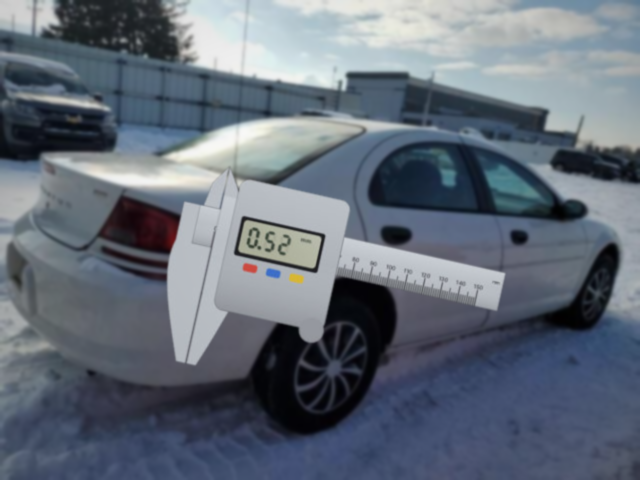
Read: 0.52mm
